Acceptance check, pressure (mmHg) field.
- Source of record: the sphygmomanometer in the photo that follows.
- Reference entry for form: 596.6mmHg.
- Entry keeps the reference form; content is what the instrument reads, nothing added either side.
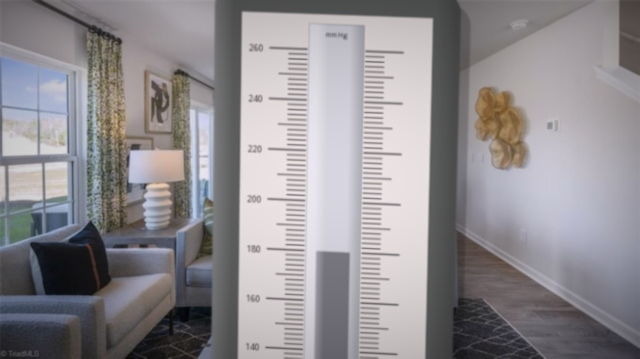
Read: 180mmHg
